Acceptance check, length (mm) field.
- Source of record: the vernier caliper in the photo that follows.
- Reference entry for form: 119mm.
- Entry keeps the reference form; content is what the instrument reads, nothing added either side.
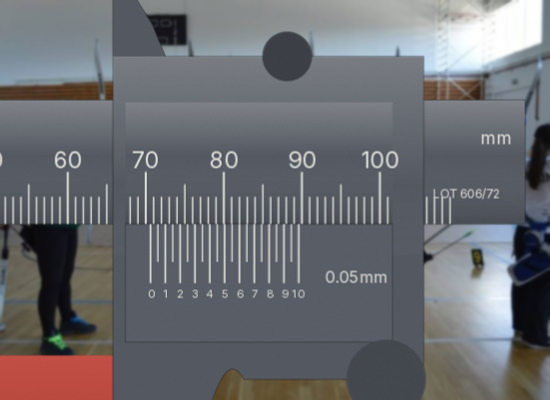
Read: 70.6mm
